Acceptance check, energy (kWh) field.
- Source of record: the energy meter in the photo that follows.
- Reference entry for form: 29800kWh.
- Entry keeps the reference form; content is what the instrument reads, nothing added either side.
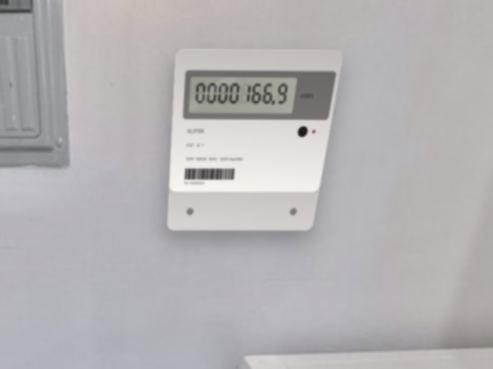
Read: 166.9kWh
